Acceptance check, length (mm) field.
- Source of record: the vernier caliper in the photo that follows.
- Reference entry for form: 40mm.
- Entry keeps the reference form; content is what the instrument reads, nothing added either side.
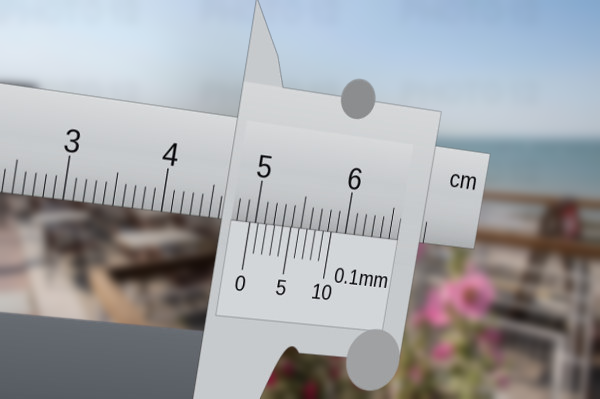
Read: 49.4mm
